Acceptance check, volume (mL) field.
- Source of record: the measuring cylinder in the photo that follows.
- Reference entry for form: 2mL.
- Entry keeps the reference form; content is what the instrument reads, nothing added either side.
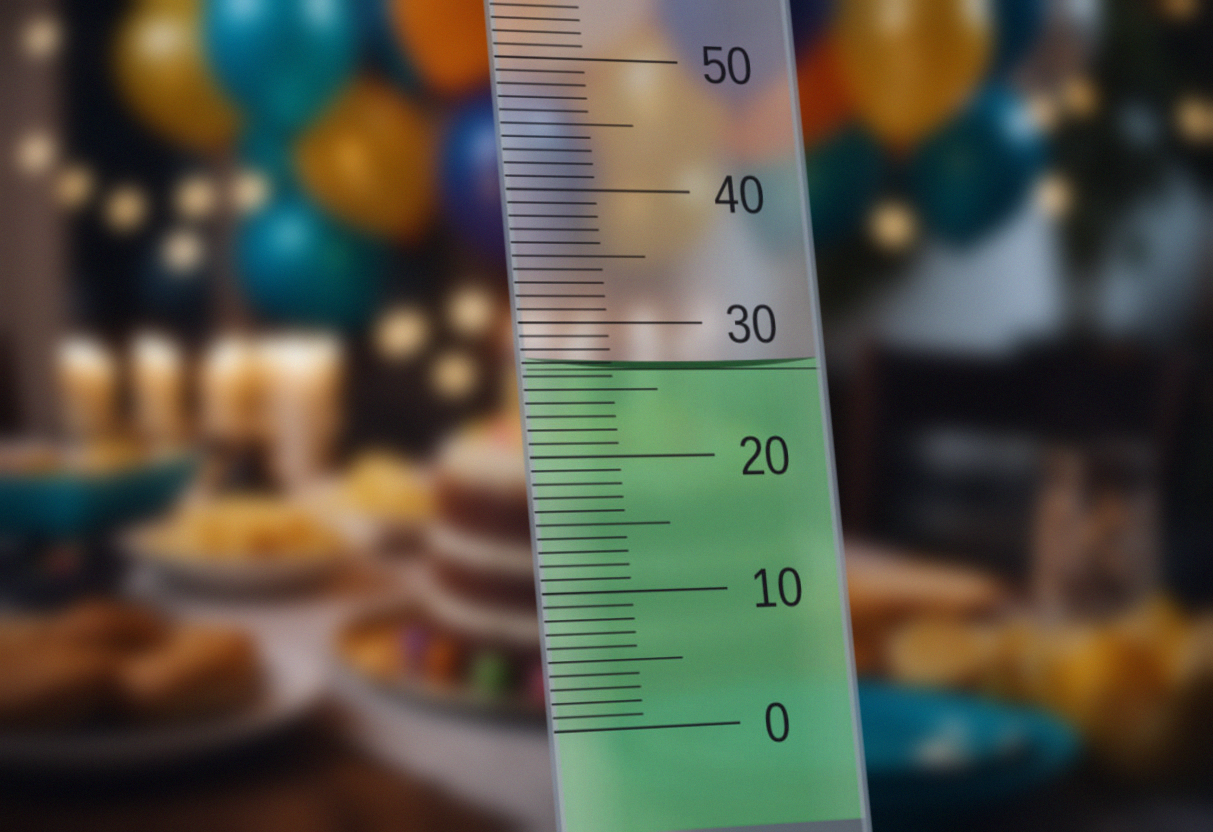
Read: 26.5mL
